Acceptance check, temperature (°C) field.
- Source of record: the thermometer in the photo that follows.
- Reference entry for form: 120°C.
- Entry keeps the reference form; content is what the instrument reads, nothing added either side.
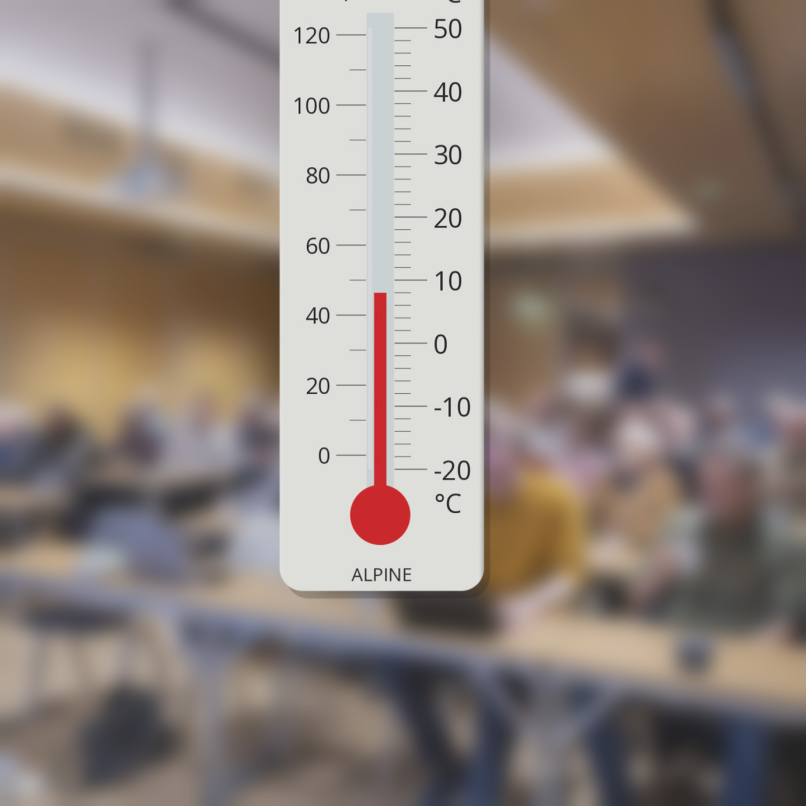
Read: 8°C
